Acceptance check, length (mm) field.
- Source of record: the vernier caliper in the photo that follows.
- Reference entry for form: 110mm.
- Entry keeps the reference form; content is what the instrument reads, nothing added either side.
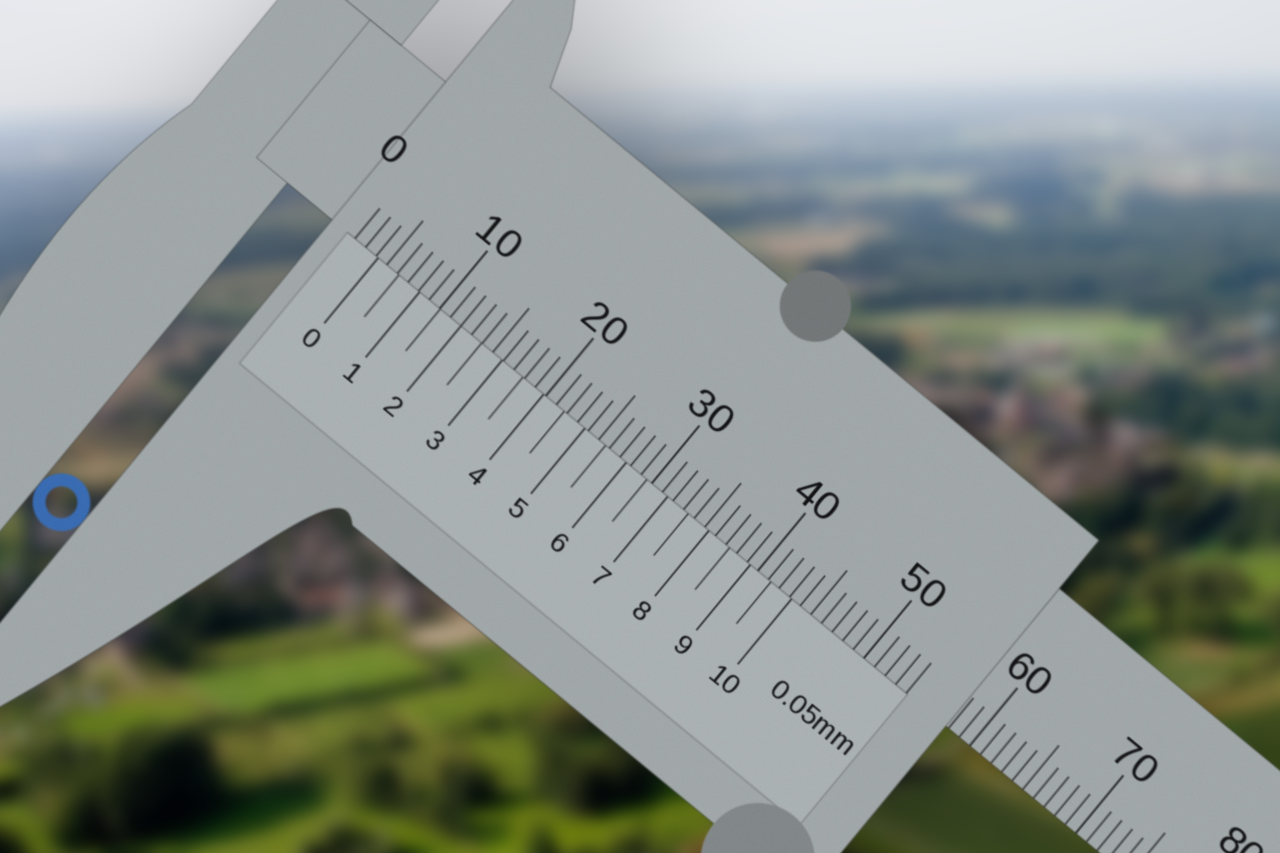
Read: 4.2mm
